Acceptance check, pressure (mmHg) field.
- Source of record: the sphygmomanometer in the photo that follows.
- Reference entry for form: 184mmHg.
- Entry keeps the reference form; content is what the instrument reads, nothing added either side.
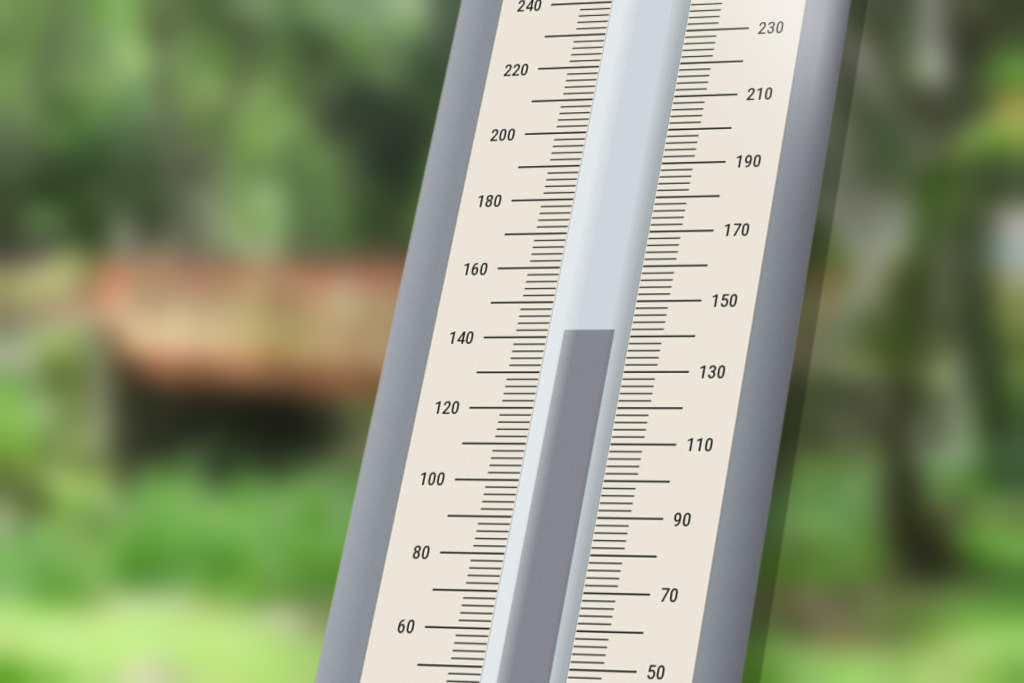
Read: 142mmHg
